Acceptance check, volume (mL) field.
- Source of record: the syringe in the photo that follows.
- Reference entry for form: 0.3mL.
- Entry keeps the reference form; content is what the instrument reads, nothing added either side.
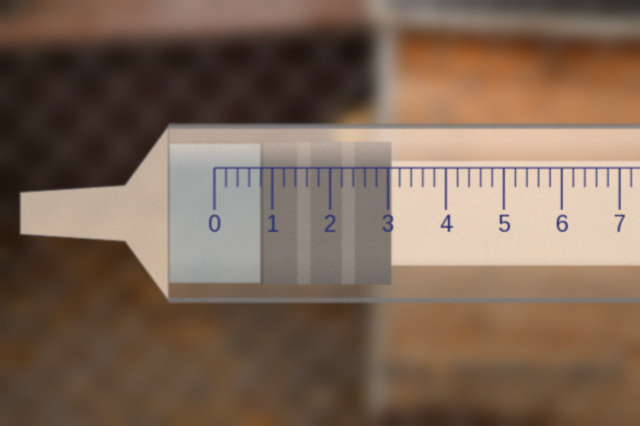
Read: 0.8mL
